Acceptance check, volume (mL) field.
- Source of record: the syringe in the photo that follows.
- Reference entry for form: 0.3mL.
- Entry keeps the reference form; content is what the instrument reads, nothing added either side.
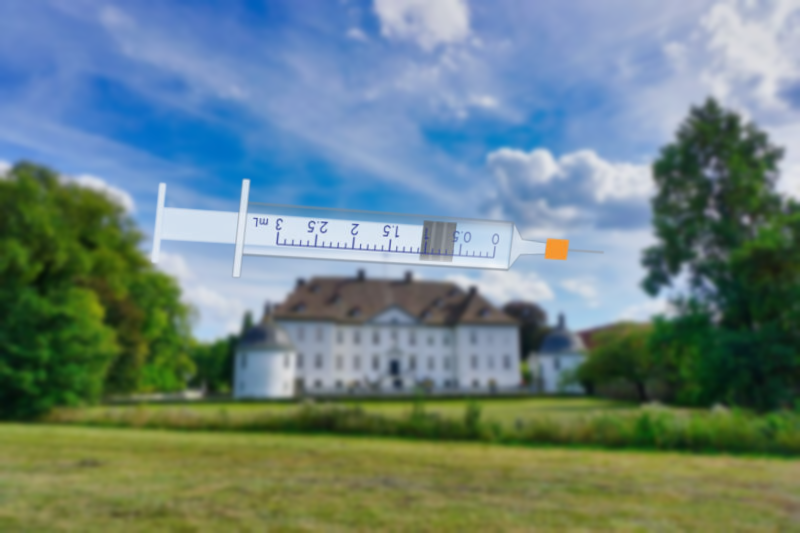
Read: 0.6mL
